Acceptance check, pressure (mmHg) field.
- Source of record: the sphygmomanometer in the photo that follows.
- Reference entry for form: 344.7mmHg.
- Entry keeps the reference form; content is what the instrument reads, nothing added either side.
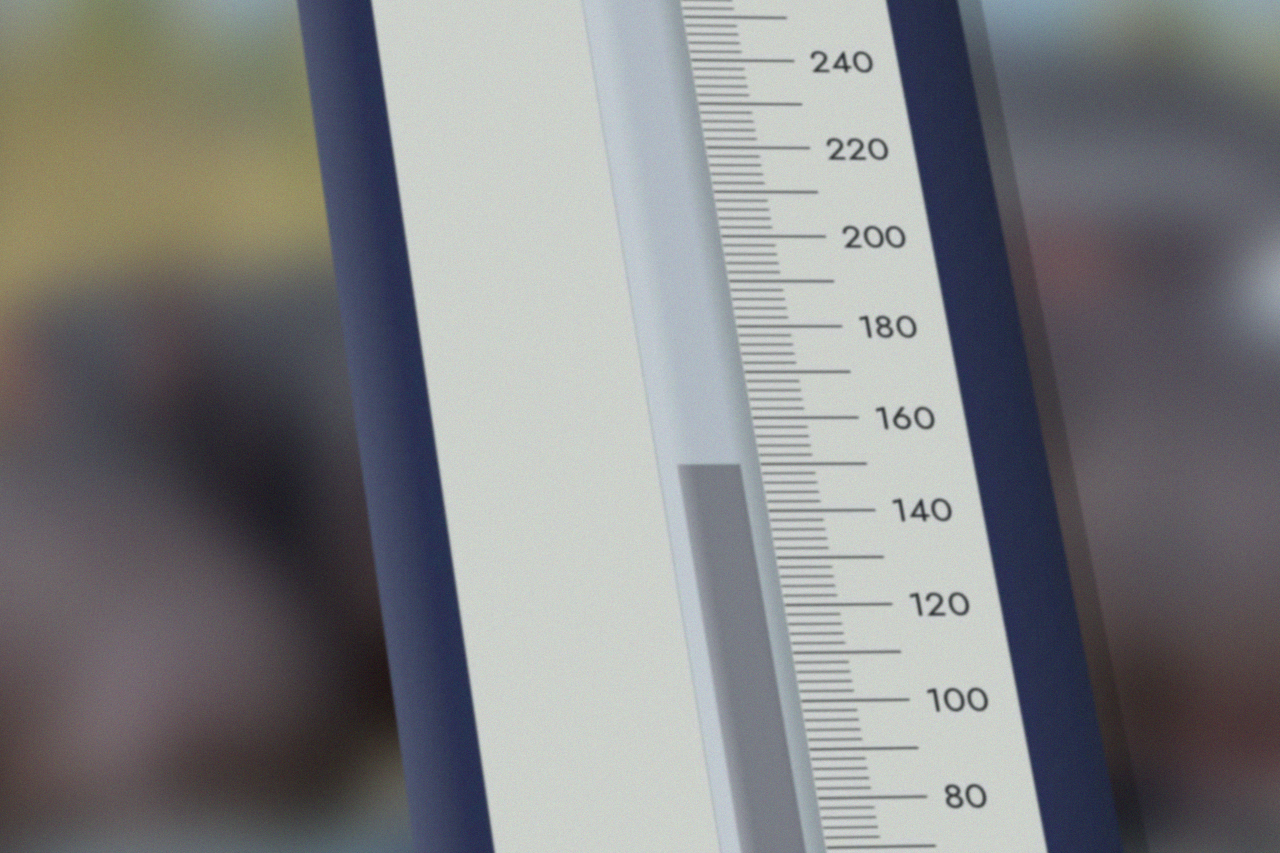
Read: 150mmHg
